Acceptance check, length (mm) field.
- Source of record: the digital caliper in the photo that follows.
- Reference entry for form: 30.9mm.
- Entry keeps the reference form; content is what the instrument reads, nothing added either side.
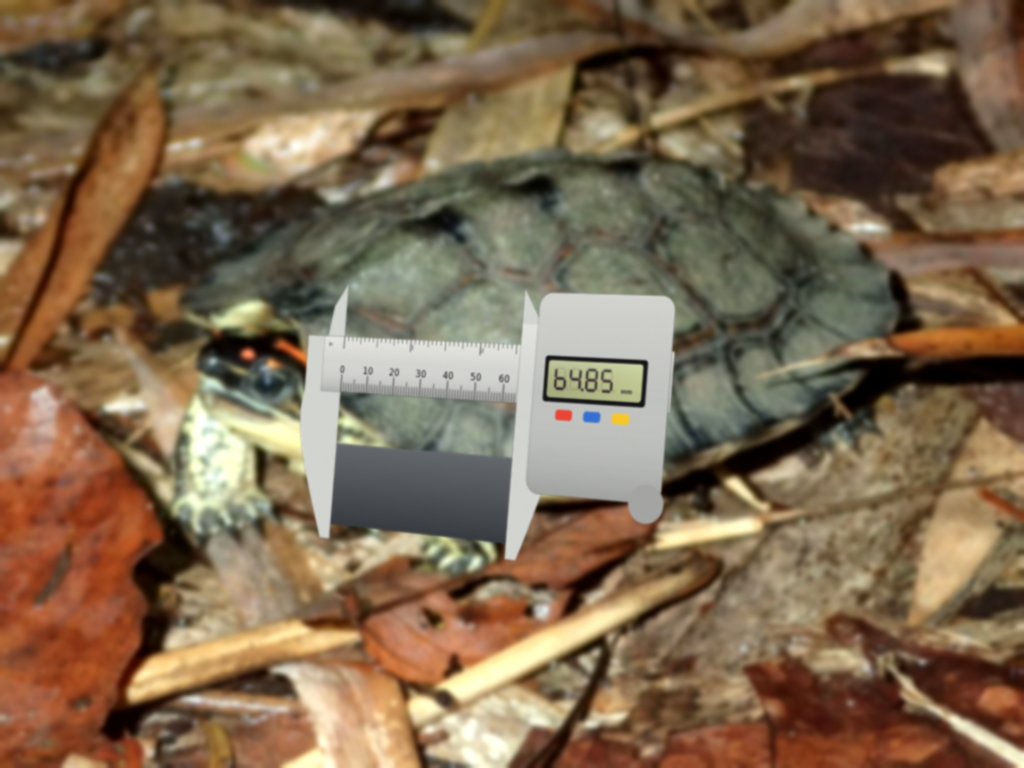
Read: 64.85mm
